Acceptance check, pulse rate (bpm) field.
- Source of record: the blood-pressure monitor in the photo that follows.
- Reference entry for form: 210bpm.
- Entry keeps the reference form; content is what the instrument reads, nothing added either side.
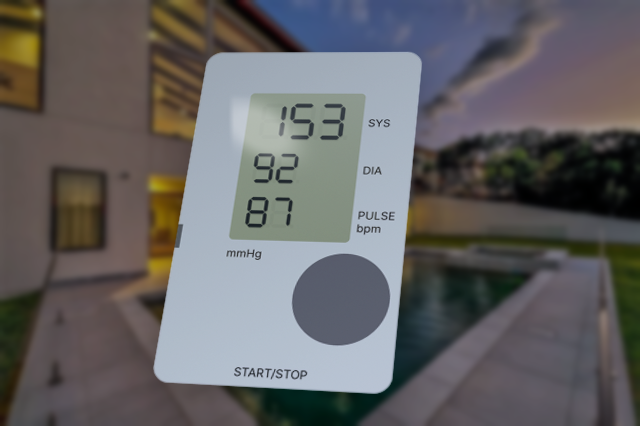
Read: 87bpm
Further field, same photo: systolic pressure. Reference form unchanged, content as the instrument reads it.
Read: 153mmHg
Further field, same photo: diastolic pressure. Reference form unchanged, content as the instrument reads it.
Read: 92mmHg
